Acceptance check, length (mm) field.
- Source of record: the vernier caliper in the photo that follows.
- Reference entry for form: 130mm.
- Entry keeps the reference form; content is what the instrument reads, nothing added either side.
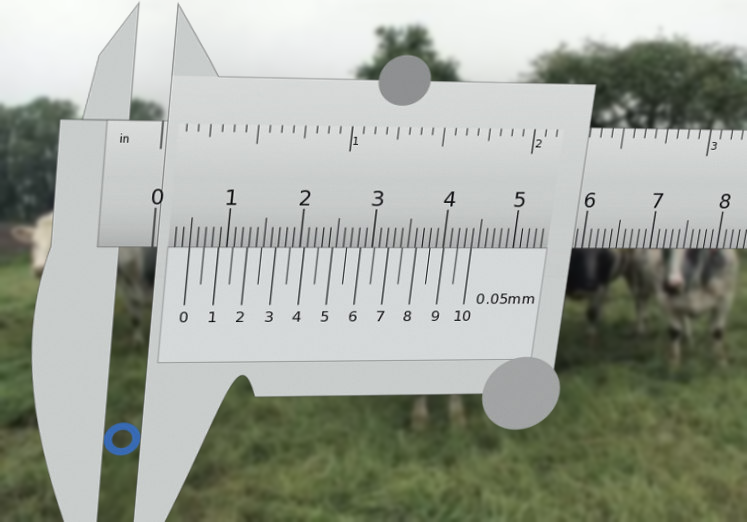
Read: 5.0mm
